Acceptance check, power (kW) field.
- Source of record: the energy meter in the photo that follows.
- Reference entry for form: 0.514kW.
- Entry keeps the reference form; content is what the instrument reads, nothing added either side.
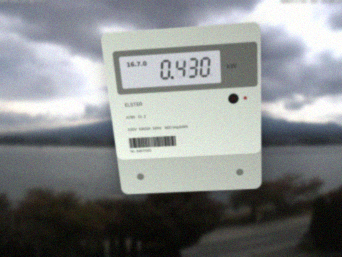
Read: 0.430kW
